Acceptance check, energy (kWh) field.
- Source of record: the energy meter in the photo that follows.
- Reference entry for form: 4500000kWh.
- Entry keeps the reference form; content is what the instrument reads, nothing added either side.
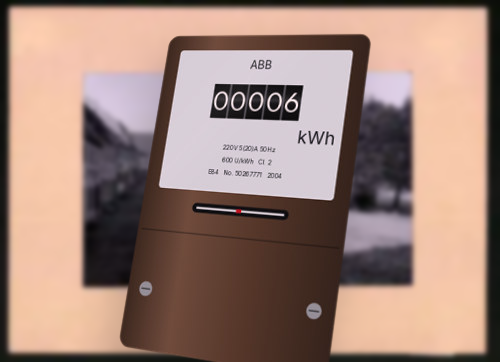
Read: 6kWh
